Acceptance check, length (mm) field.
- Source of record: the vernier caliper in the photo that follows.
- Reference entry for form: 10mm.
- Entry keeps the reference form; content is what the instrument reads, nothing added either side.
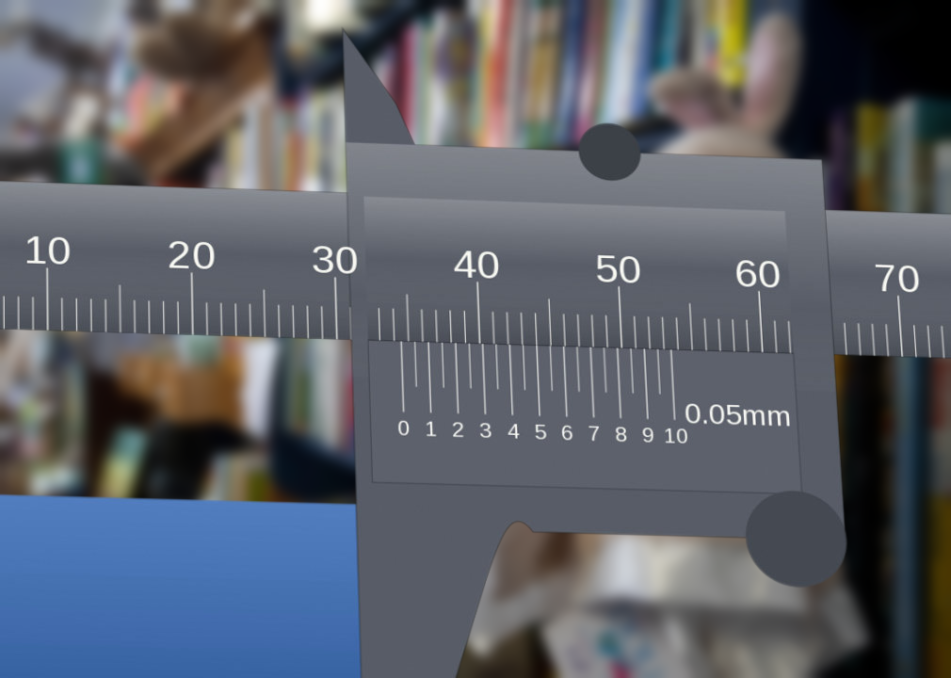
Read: 34.5mm
